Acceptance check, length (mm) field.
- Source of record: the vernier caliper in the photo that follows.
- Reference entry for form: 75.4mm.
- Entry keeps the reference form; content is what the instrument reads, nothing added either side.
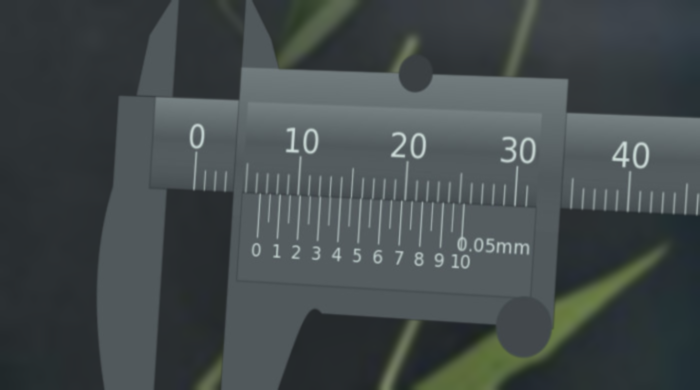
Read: 6.4mm
